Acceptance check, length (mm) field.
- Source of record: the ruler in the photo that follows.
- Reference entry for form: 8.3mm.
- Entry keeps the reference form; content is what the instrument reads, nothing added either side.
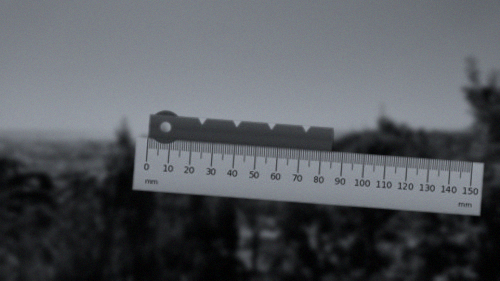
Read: 85mm
